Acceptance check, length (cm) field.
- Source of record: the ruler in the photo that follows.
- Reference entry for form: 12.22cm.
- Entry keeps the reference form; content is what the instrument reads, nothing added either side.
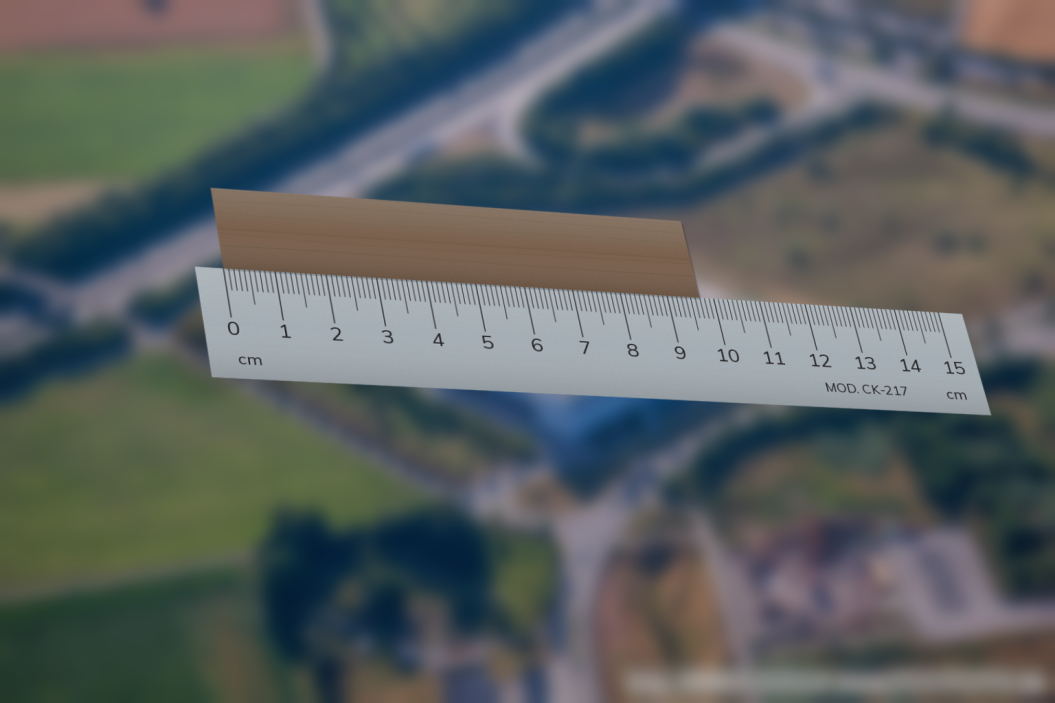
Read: 9.7cm
